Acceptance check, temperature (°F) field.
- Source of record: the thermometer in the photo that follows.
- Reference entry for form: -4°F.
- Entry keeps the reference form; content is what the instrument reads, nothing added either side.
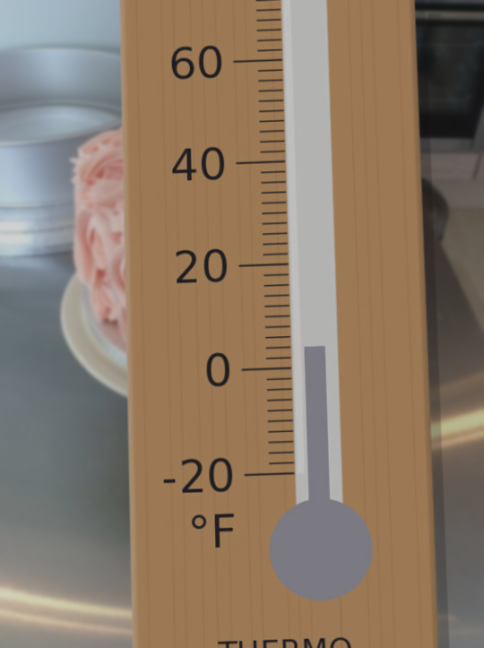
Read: 4°F
